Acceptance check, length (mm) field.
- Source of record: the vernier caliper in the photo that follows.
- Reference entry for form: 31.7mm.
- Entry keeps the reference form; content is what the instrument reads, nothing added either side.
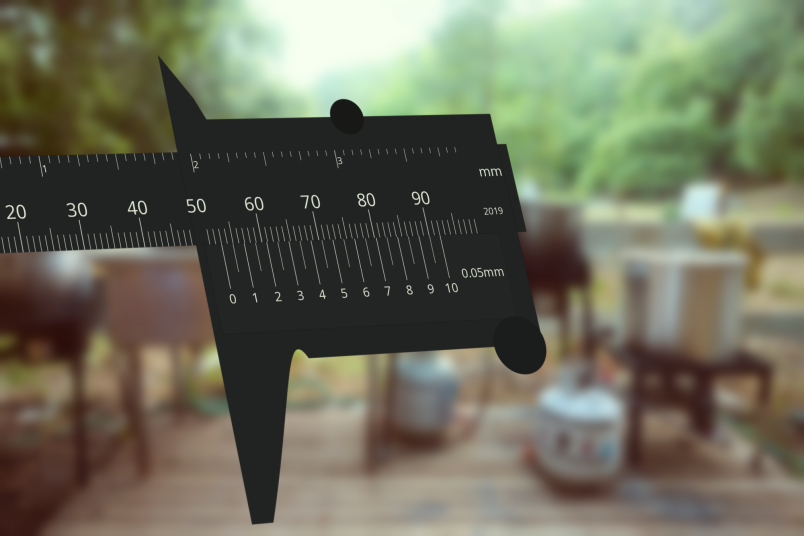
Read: 53.0mm
